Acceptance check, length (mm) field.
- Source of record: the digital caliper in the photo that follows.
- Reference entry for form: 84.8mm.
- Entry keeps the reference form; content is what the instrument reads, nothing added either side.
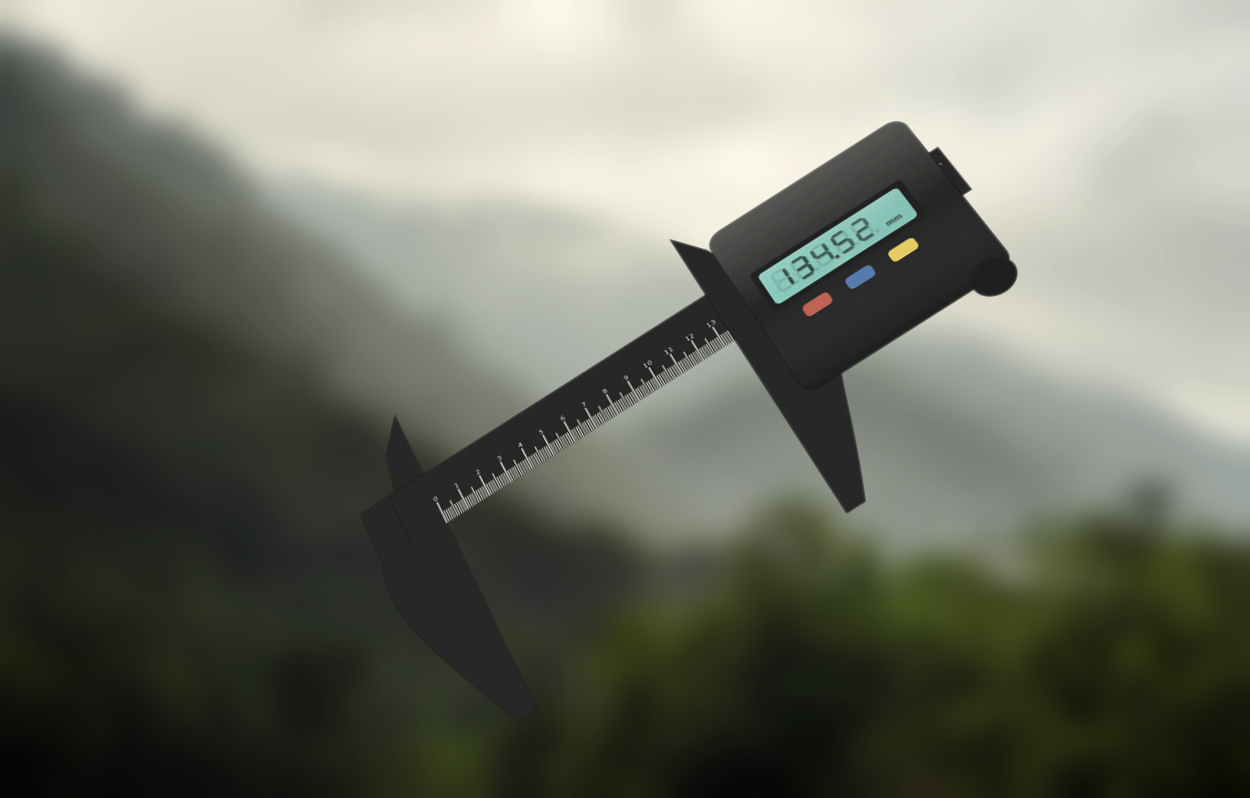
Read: 134.52mm
